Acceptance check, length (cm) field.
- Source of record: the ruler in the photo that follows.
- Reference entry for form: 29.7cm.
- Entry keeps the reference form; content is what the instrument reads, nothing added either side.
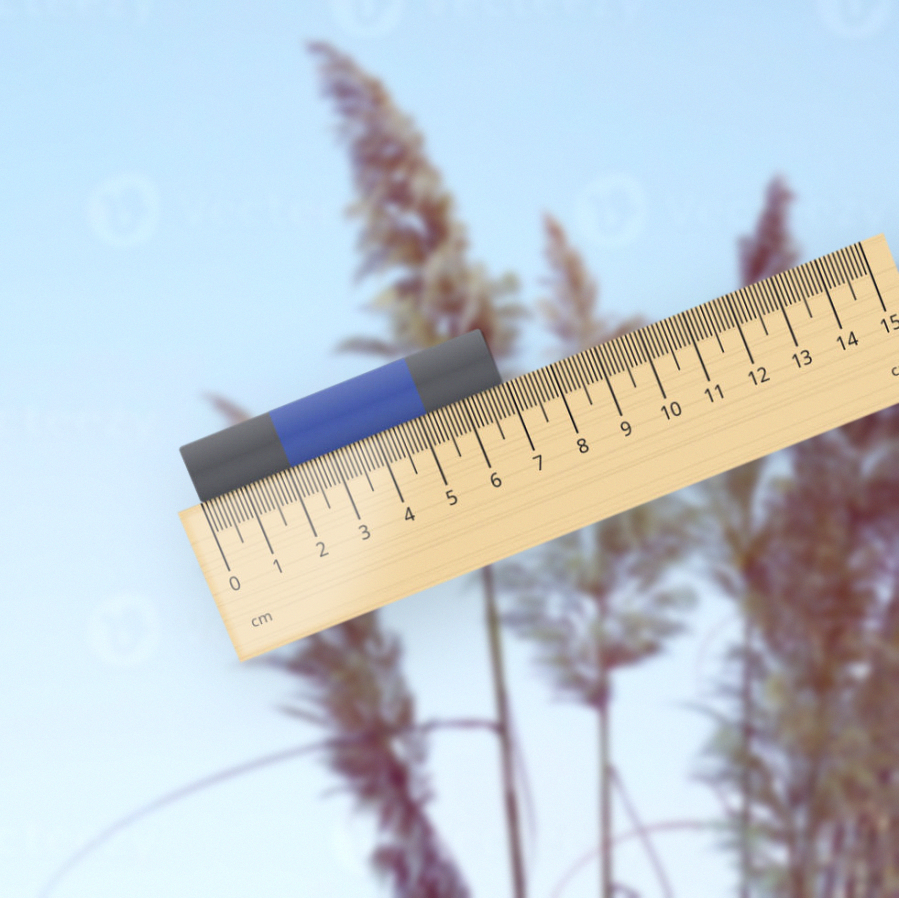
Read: 6.9cm
